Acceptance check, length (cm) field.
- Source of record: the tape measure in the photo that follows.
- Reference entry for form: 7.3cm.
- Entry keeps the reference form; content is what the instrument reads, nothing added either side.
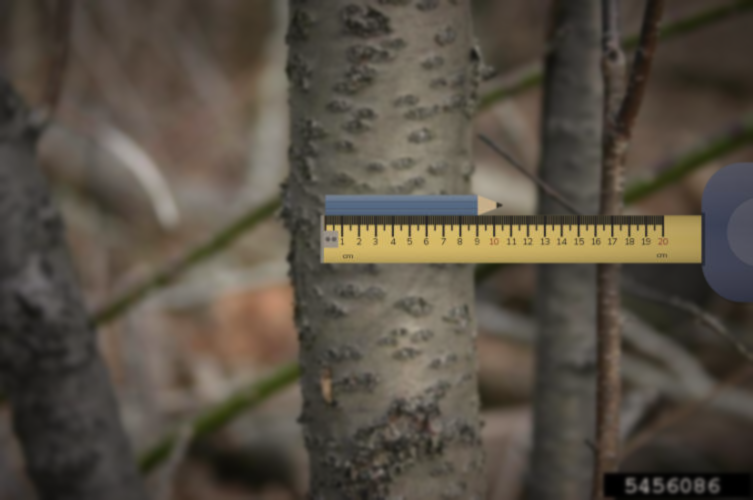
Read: 10.5cm
